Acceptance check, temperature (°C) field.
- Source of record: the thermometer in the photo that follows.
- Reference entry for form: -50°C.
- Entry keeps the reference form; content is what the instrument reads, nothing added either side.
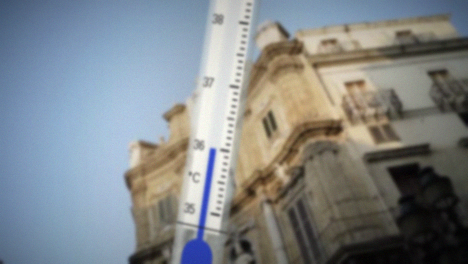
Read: 36°C
